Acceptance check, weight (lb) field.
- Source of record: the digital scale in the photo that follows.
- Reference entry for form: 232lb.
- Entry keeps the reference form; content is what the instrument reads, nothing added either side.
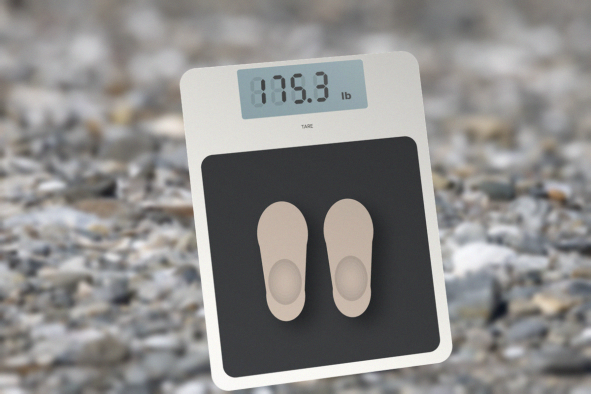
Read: 175.3lb
